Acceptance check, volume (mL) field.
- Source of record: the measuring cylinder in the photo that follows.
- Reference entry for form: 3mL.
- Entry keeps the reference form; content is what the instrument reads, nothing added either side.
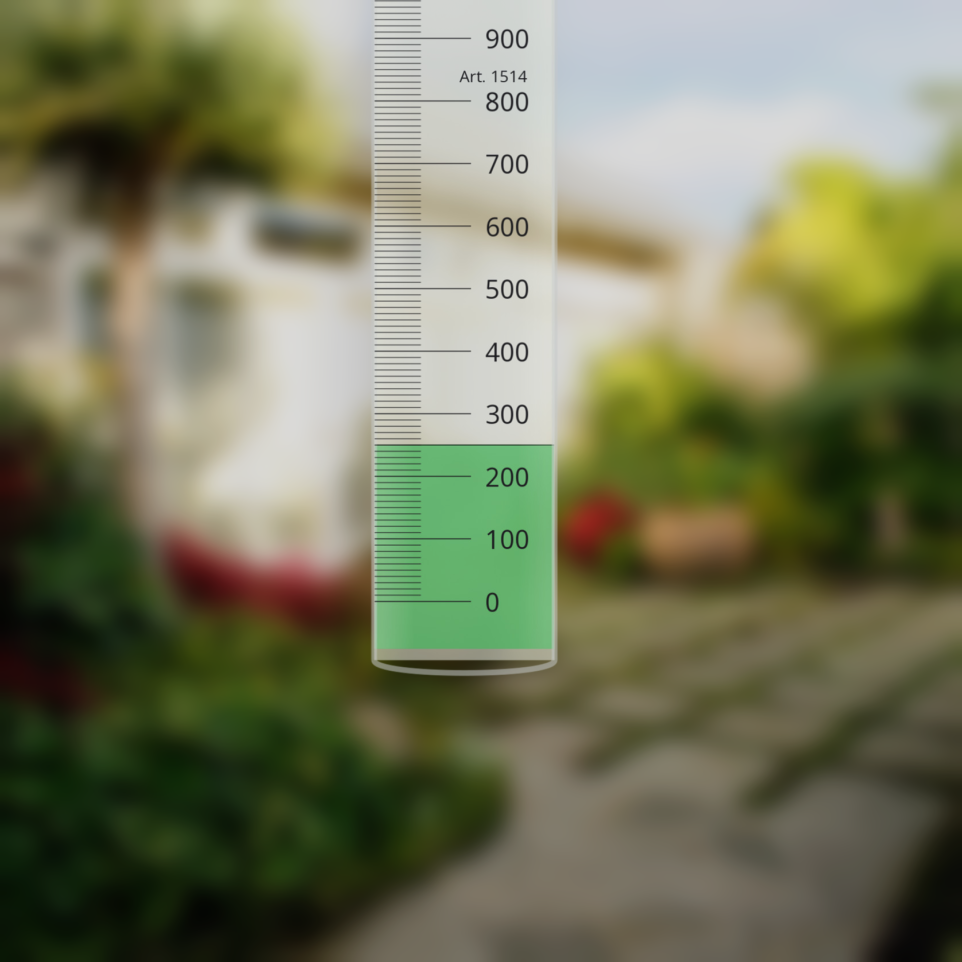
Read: 250mL
